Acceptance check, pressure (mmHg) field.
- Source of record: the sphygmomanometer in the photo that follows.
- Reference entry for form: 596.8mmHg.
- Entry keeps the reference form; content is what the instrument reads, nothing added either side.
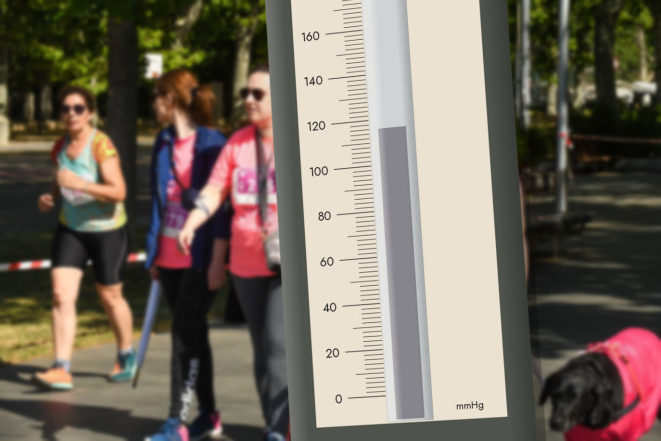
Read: 116mmHg
